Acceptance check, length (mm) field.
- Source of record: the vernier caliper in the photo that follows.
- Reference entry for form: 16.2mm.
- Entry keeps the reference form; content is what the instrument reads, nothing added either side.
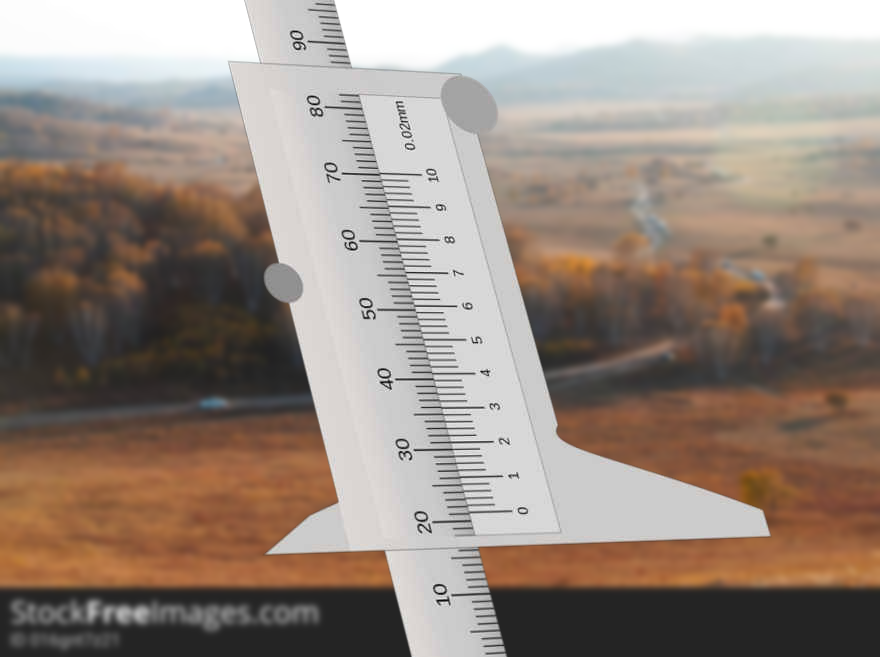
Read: 21.2mm
